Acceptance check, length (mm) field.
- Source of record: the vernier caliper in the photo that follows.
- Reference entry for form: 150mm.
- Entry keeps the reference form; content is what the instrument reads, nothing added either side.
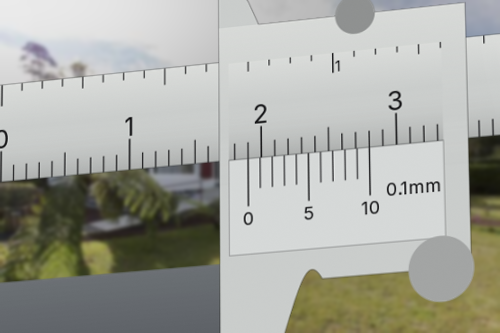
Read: 19.0mm
